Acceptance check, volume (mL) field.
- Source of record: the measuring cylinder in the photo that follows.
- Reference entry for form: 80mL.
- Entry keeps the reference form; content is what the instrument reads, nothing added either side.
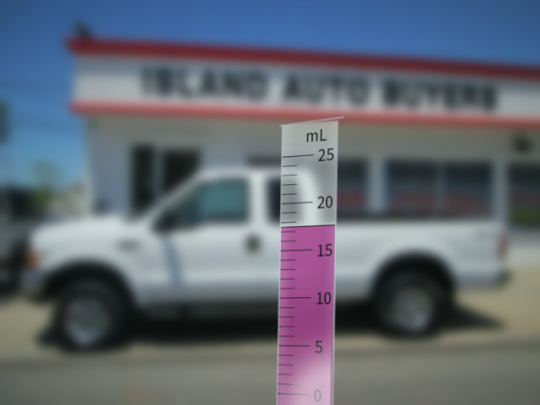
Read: 17.5mL
